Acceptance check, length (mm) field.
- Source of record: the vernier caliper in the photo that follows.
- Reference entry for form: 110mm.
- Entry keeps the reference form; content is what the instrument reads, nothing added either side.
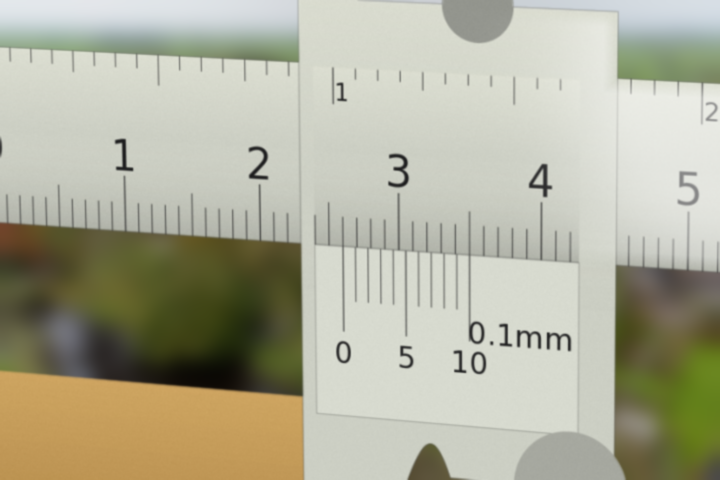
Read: 26.0mm
